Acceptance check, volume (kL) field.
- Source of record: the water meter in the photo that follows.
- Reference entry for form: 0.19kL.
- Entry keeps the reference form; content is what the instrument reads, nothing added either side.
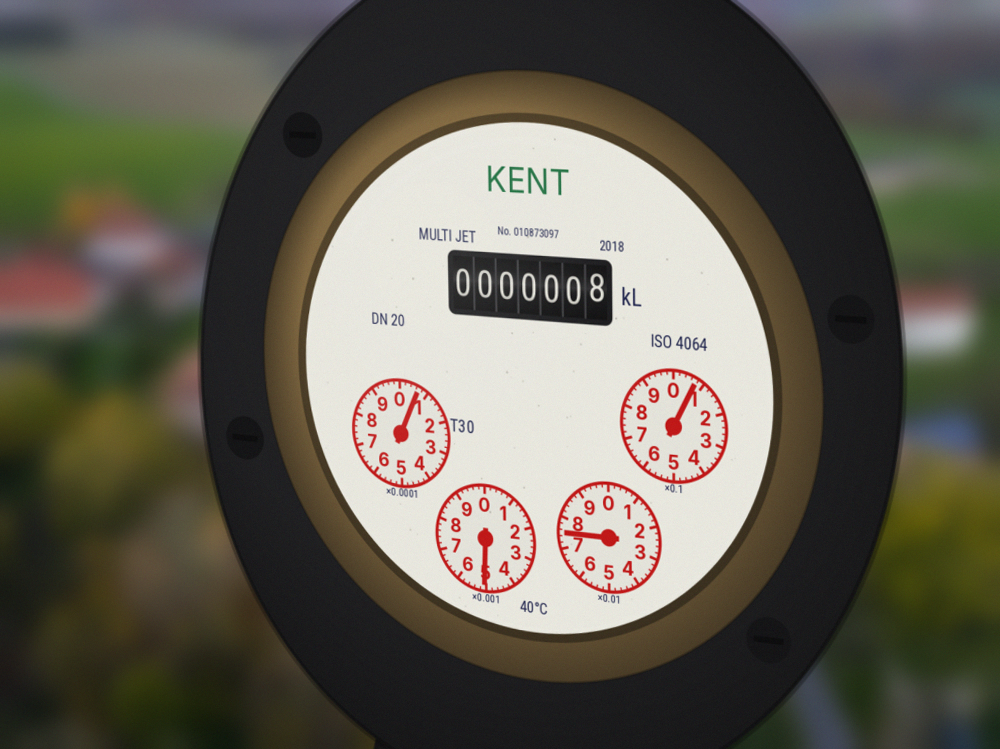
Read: 8.0750kL
